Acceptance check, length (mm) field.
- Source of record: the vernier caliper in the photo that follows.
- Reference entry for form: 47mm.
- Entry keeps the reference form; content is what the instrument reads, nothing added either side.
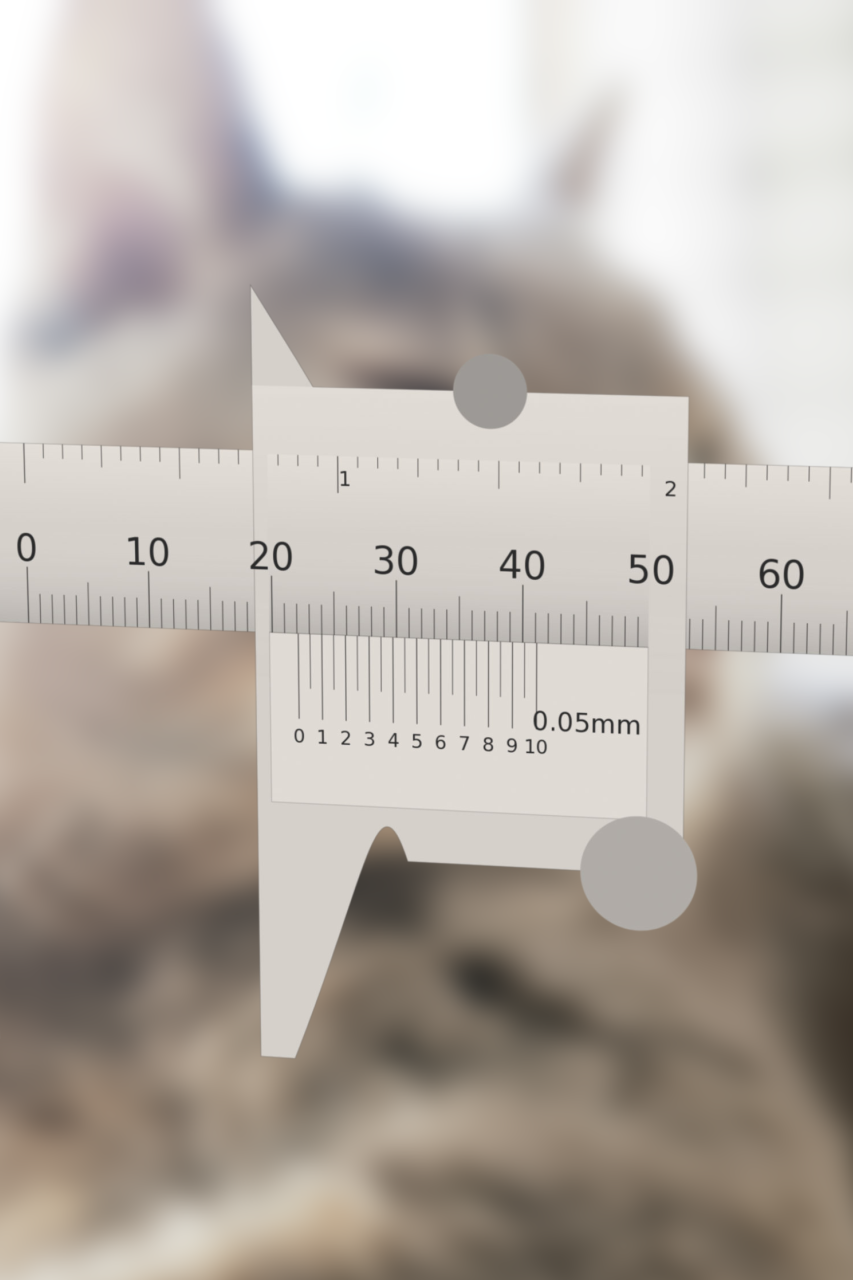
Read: 22.1mm
